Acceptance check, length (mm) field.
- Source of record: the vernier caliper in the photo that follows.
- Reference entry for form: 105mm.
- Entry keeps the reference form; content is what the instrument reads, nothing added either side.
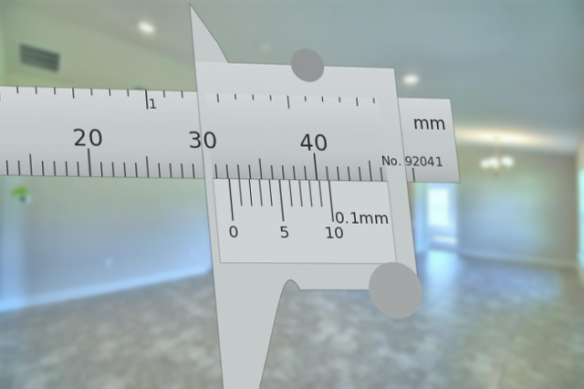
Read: 32.1mm
